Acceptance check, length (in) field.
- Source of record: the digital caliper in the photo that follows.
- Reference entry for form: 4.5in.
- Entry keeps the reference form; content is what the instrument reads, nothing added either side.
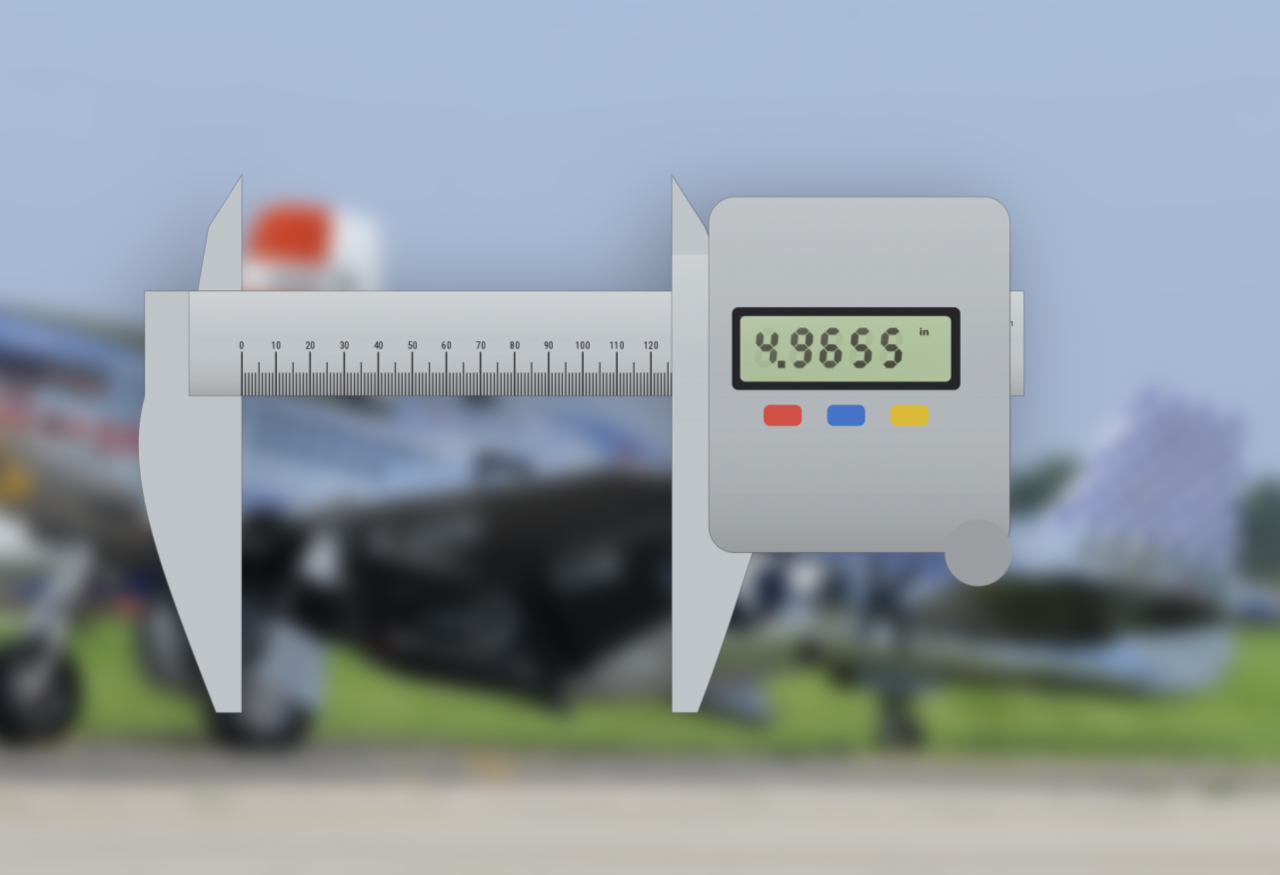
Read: 4.9655in
